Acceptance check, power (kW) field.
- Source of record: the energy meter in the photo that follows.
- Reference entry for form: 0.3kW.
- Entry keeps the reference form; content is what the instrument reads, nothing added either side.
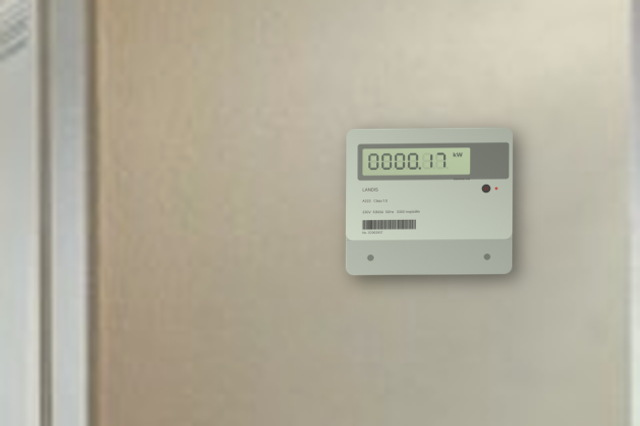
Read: 0.17kW
